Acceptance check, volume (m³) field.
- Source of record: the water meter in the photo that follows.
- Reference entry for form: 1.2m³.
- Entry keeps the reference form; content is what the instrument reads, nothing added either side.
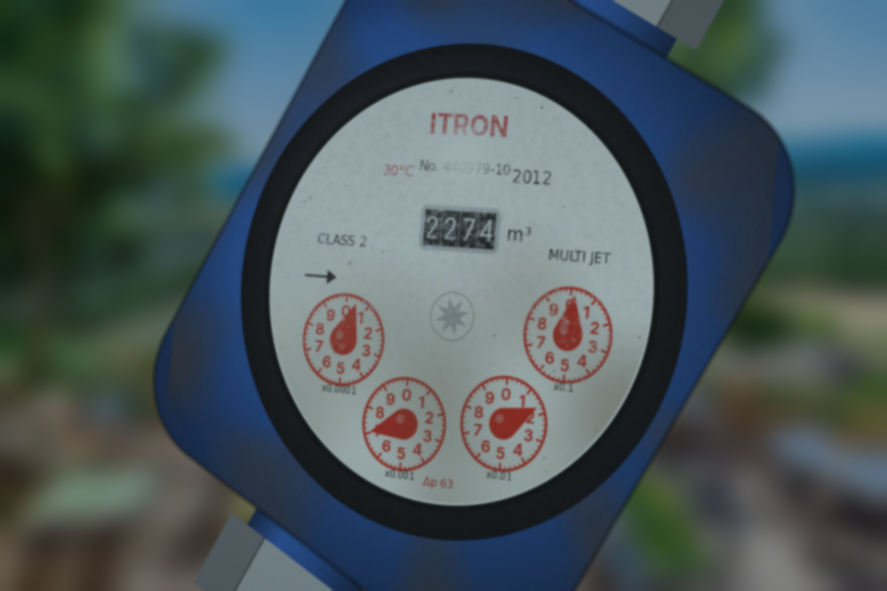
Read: 2274.0170m³
